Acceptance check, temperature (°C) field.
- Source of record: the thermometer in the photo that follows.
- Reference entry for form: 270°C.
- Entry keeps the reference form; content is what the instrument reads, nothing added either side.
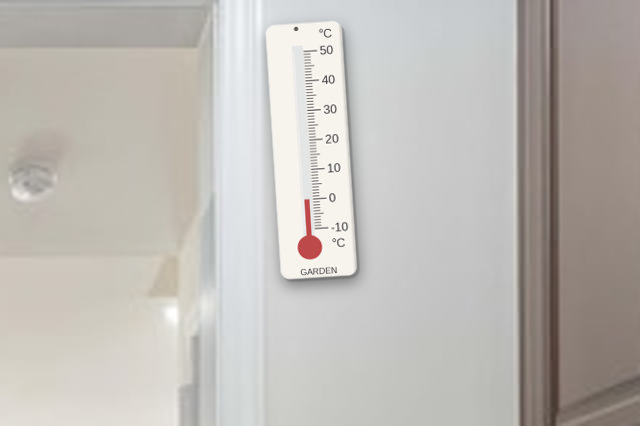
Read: 0°C
